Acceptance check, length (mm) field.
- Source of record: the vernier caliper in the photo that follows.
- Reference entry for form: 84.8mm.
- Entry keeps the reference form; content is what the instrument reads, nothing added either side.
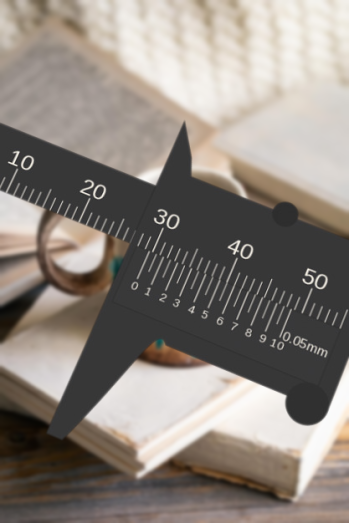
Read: 29.6mm
